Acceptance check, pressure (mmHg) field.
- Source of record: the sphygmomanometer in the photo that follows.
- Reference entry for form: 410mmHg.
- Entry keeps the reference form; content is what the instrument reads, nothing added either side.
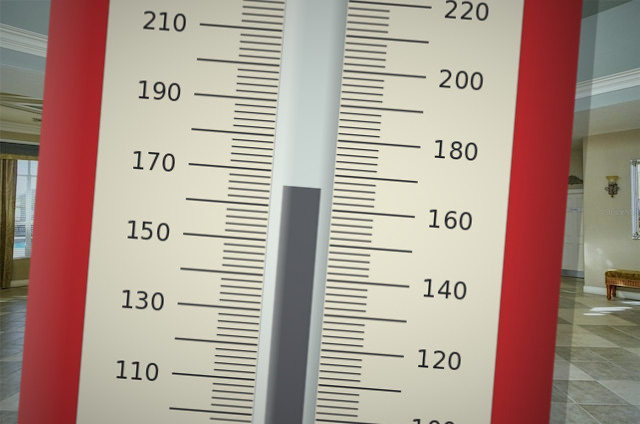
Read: 166mmHg
